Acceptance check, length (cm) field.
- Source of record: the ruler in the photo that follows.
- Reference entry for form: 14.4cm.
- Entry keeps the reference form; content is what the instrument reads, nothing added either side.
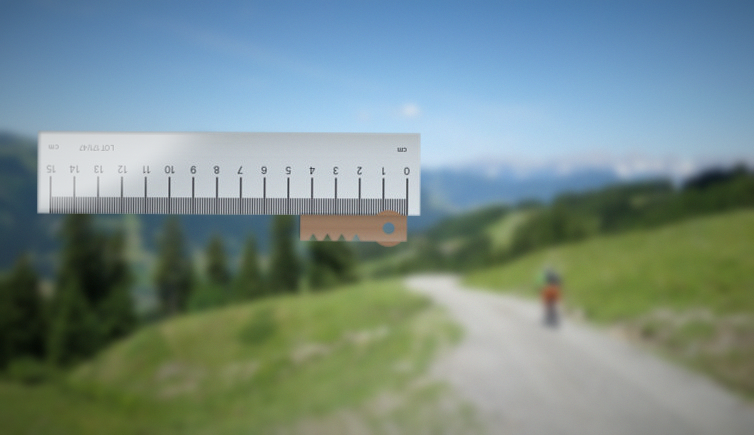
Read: 4.5cm
